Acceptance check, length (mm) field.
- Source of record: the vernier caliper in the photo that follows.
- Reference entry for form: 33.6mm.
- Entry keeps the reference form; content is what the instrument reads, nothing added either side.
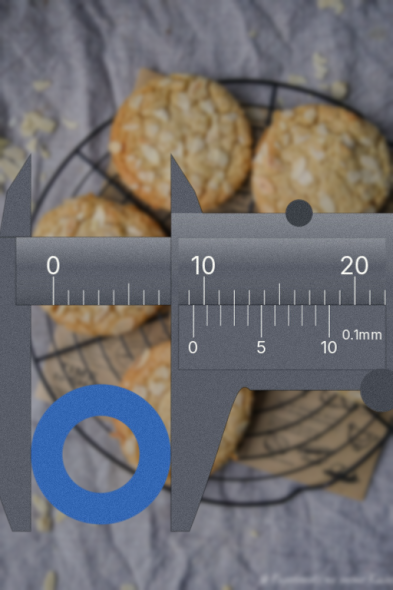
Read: 9.3mm
